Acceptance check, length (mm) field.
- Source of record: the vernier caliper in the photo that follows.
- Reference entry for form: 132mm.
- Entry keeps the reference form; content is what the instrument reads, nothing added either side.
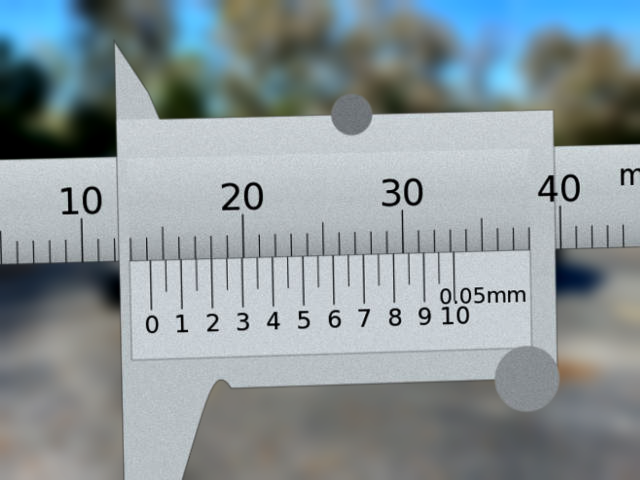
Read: 14.2mm
